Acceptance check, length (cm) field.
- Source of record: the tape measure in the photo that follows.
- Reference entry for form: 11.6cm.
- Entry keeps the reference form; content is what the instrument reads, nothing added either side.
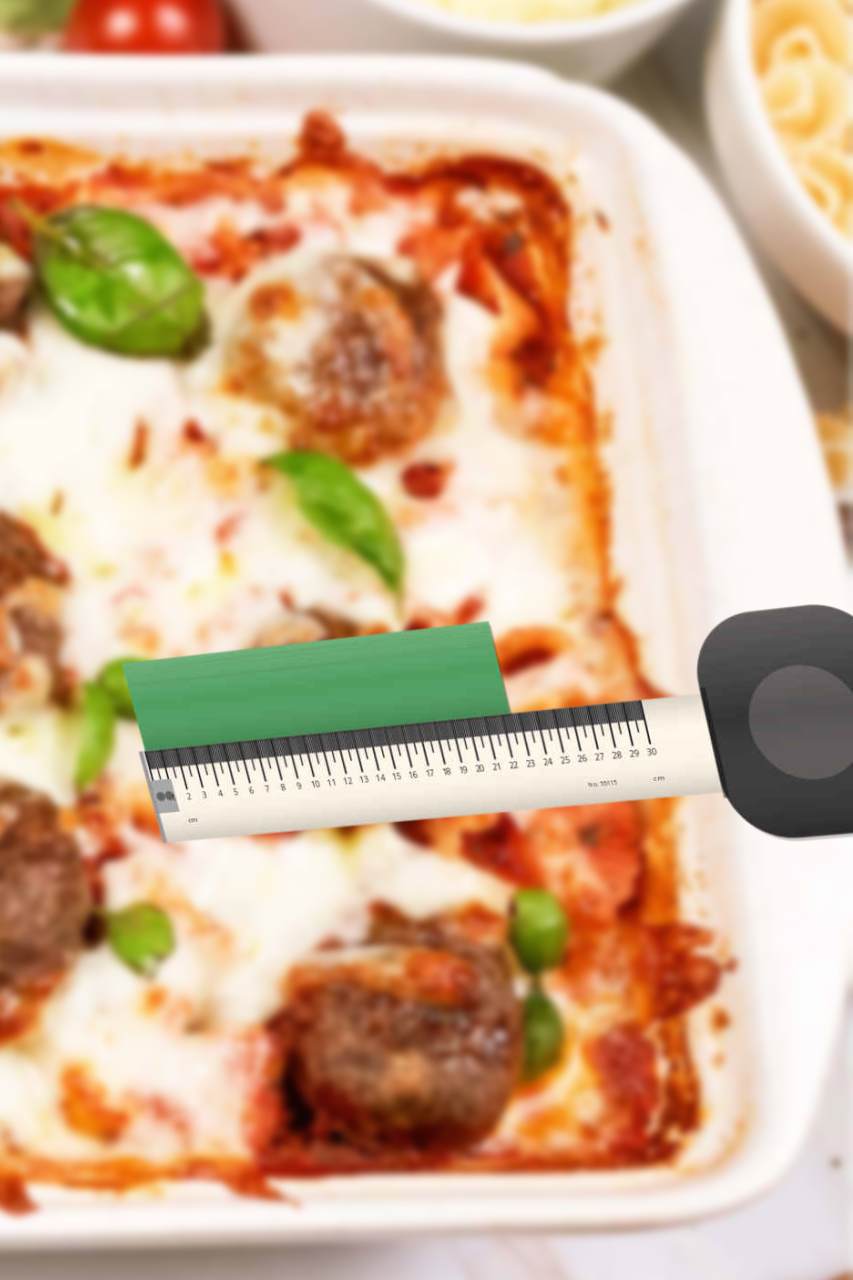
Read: 22.5cm
